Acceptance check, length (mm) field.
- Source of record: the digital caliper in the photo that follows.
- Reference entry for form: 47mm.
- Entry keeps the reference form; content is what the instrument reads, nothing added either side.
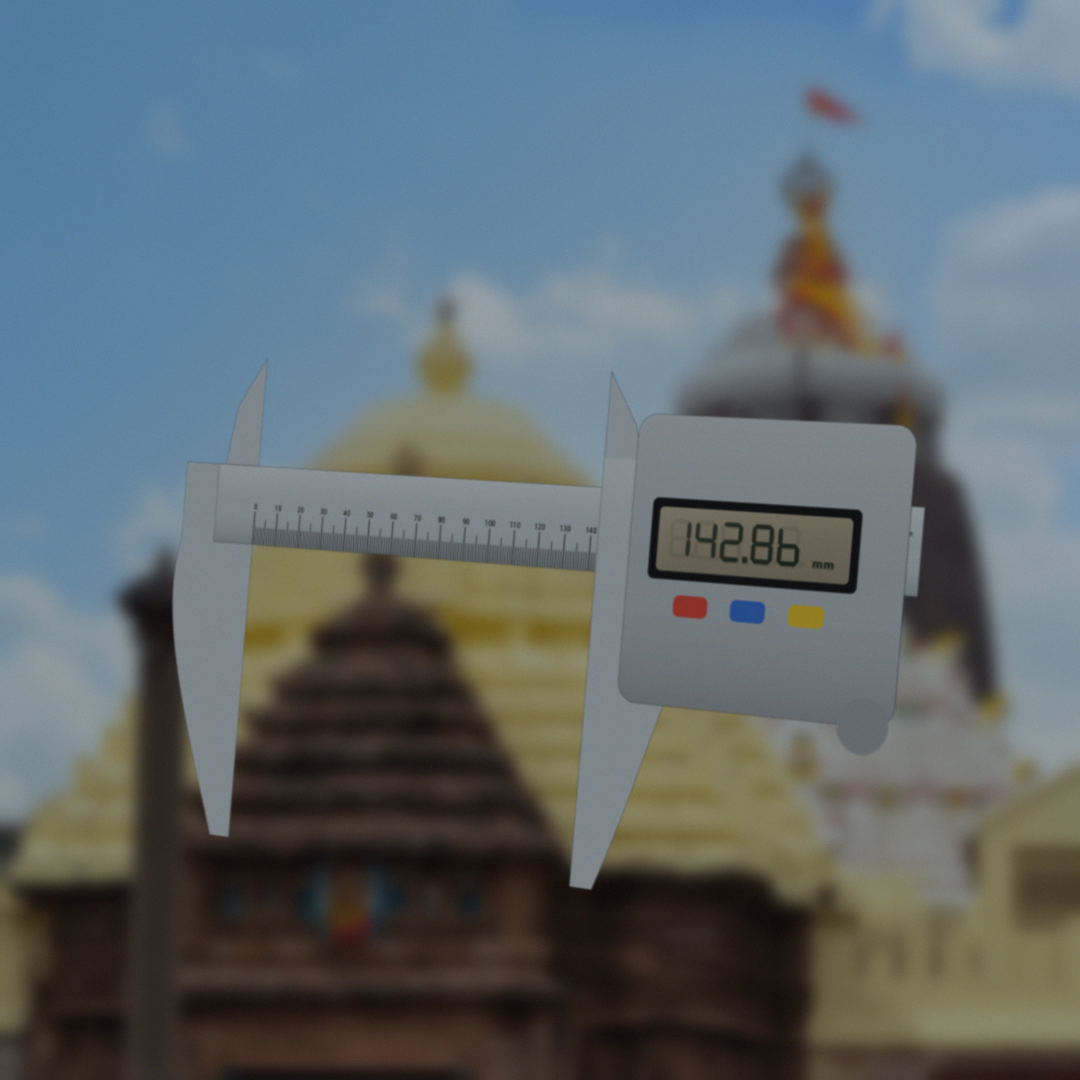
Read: 142.86mm
